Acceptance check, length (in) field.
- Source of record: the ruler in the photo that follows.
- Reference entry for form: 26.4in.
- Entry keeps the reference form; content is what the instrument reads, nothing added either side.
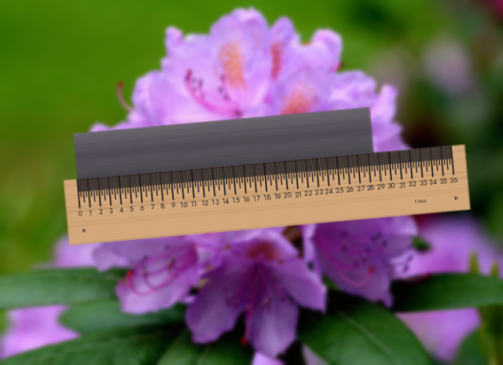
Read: 28.5in
